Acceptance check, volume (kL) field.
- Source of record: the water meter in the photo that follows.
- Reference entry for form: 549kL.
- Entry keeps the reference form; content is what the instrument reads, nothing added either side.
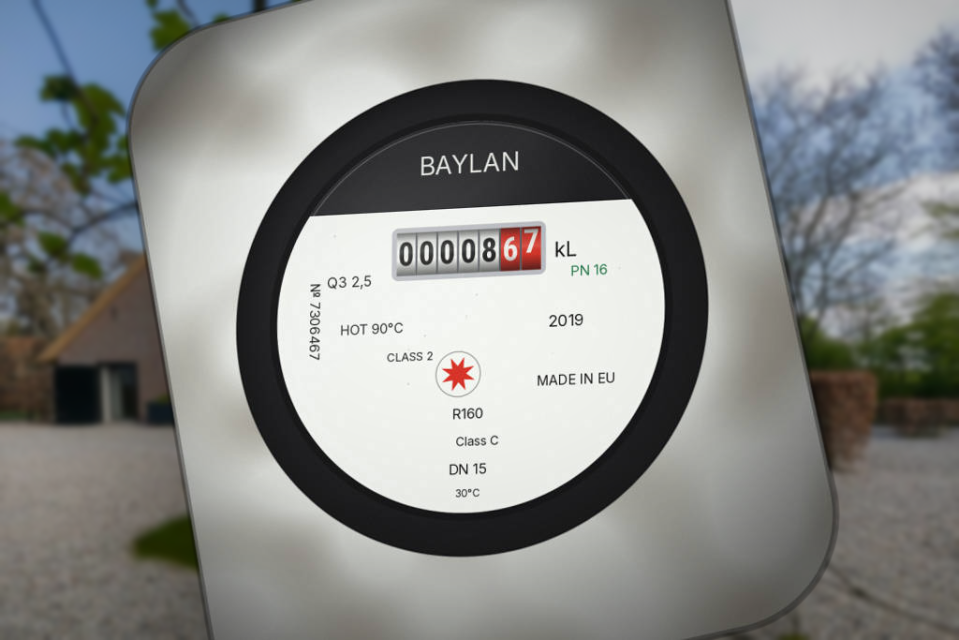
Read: 8.67kL
